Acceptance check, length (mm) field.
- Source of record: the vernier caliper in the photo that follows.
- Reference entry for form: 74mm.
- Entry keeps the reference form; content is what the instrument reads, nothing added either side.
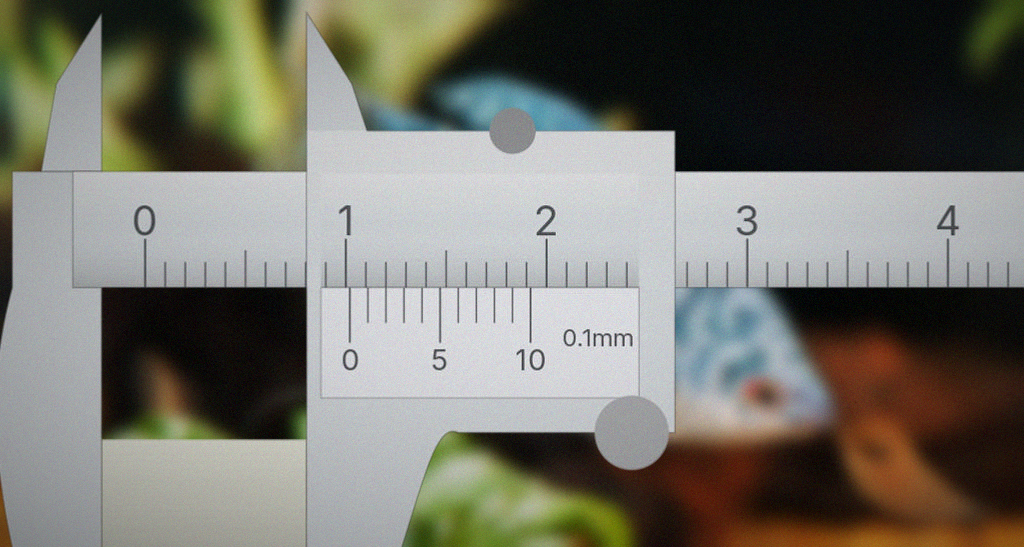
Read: 10.2mm
